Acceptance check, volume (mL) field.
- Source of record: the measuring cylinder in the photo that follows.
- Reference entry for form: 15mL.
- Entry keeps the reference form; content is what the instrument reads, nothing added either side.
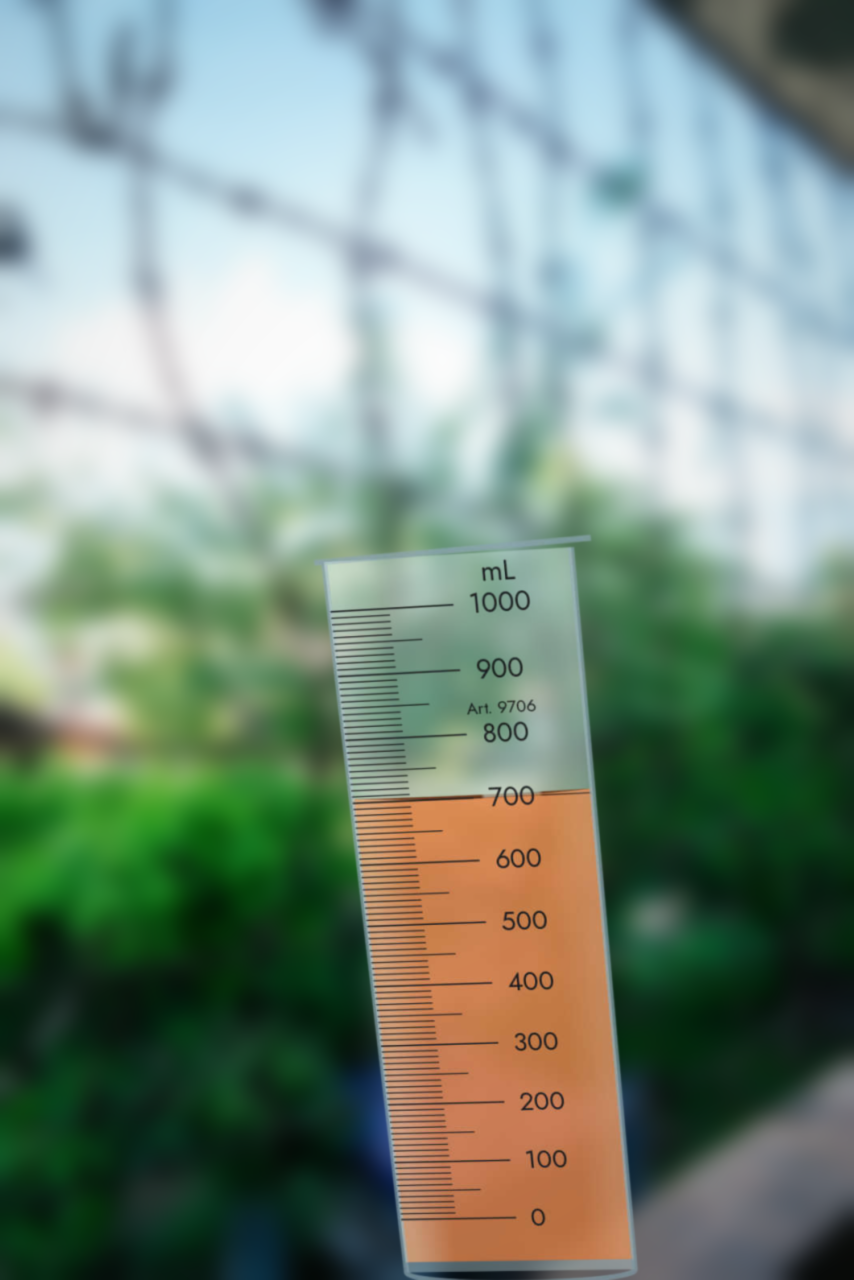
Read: 700mL
